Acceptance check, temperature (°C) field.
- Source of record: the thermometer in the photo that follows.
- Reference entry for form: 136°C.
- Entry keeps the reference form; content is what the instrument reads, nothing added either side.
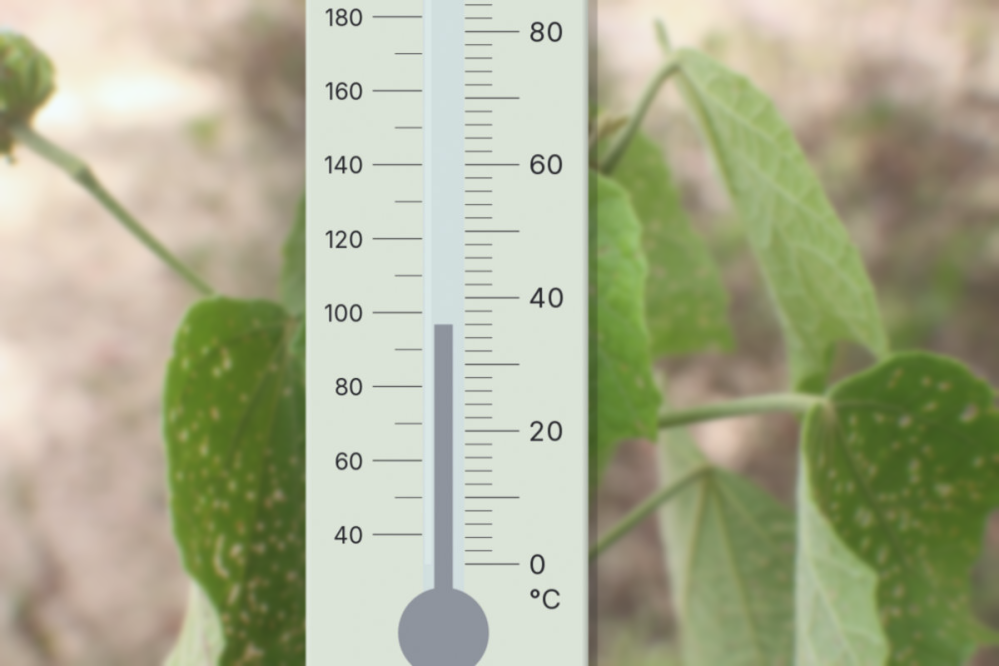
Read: 36°C
